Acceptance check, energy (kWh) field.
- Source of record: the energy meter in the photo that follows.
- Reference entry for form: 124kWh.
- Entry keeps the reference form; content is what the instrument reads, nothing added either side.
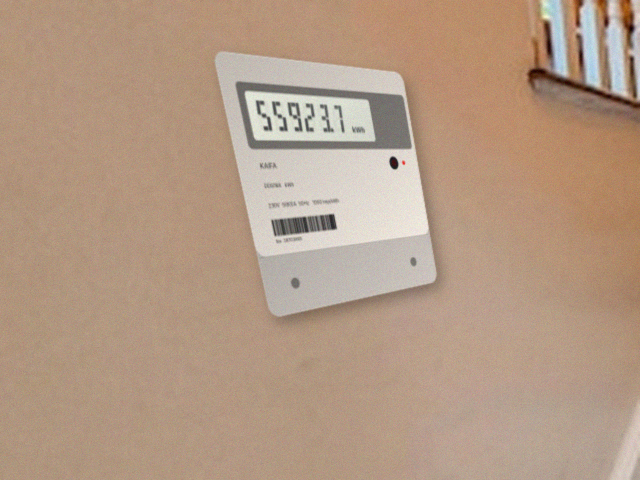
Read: 55923.7kWh
